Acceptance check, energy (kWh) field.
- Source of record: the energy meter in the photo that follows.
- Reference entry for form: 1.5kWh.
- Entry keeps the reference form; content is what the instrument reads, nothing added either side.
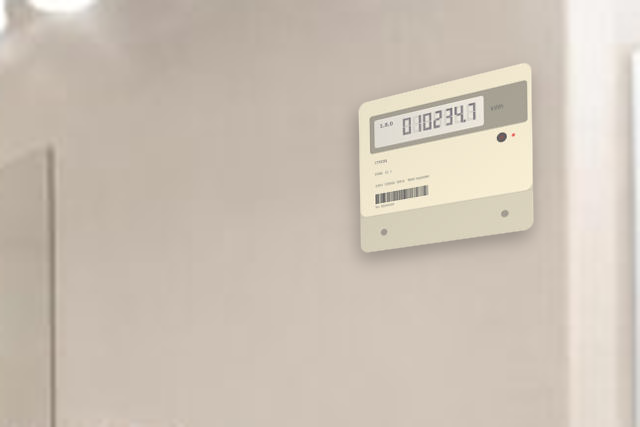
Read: 10234.7kWh
